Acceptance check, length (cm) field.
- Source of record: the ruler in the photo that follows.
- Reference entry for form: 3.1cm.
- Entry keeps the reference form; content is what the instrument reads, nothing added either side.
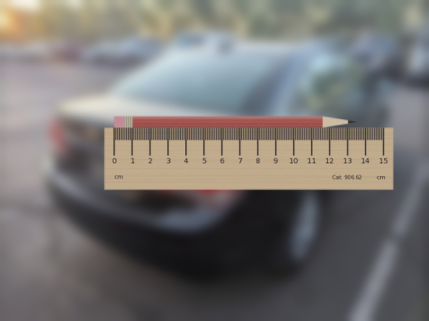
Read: 13.5cm
